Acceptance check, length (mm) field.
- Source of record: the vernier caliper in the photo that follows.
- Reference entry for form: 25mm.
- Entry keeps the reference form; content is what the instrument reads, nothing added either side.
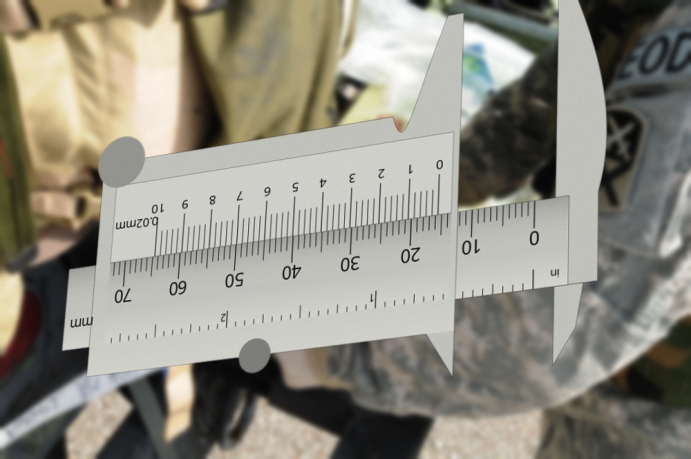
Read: 15.6mm
